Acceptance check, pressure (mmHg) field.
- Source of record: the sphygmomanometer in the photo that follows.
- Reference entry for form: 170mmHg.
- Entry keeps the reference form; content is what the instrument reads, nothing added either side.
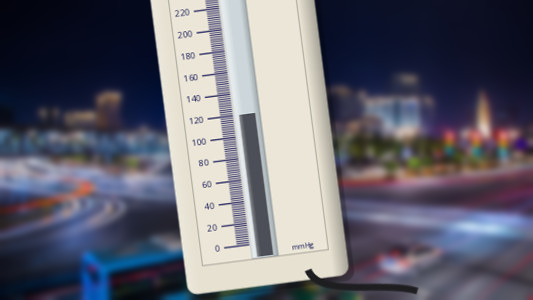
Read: 120mmHg
